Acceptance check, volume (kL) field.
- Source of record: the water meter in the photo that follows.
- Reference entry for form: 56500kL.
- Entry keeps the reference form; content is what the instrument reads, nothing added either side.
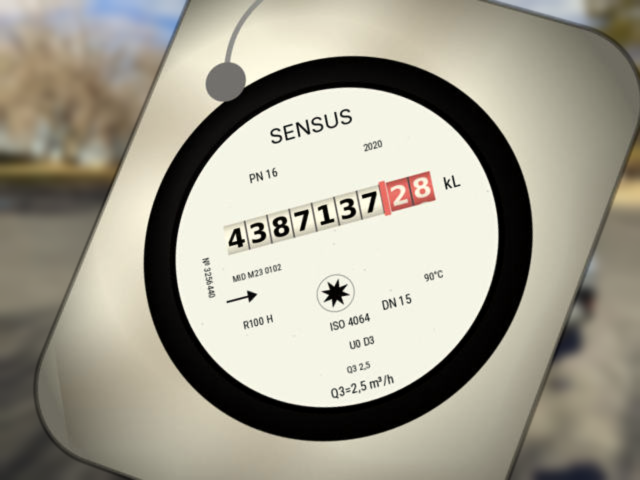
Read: 4387137.28kL
